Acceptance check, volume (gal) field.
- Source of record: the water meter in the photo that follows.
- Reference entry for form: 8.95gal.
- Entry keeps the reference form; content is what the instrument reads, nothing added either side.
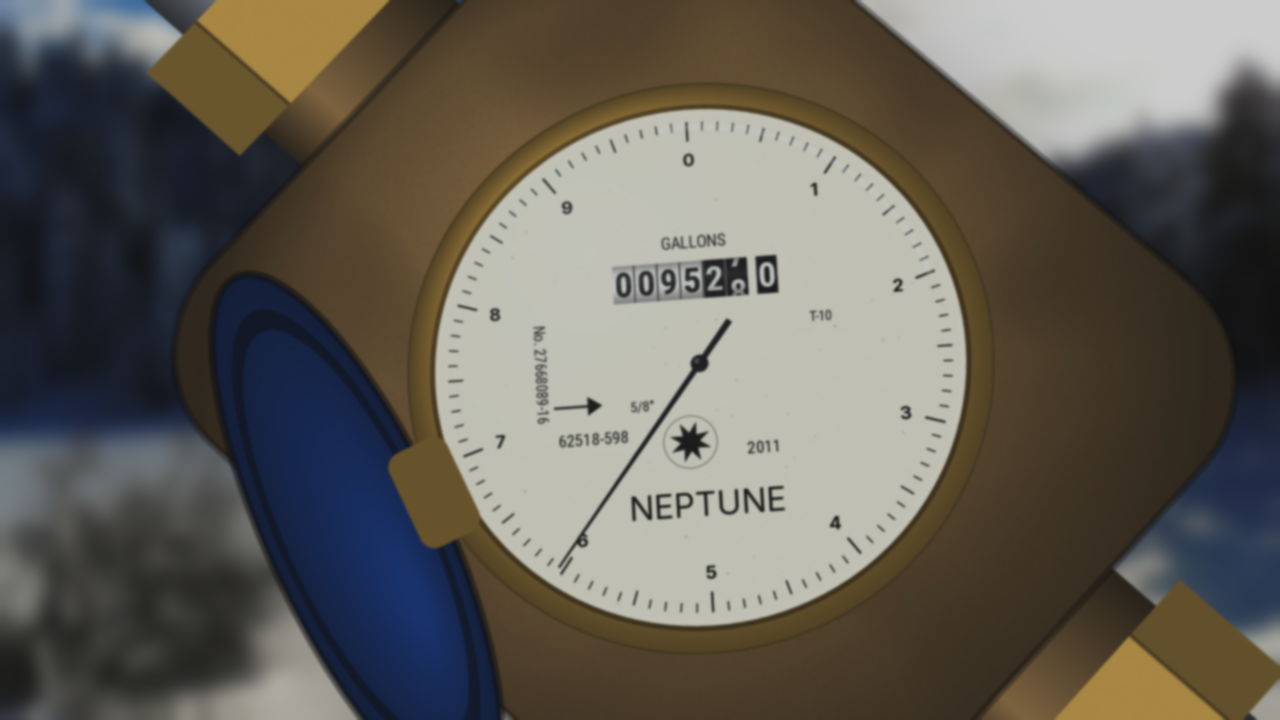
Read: 95276.0gal
